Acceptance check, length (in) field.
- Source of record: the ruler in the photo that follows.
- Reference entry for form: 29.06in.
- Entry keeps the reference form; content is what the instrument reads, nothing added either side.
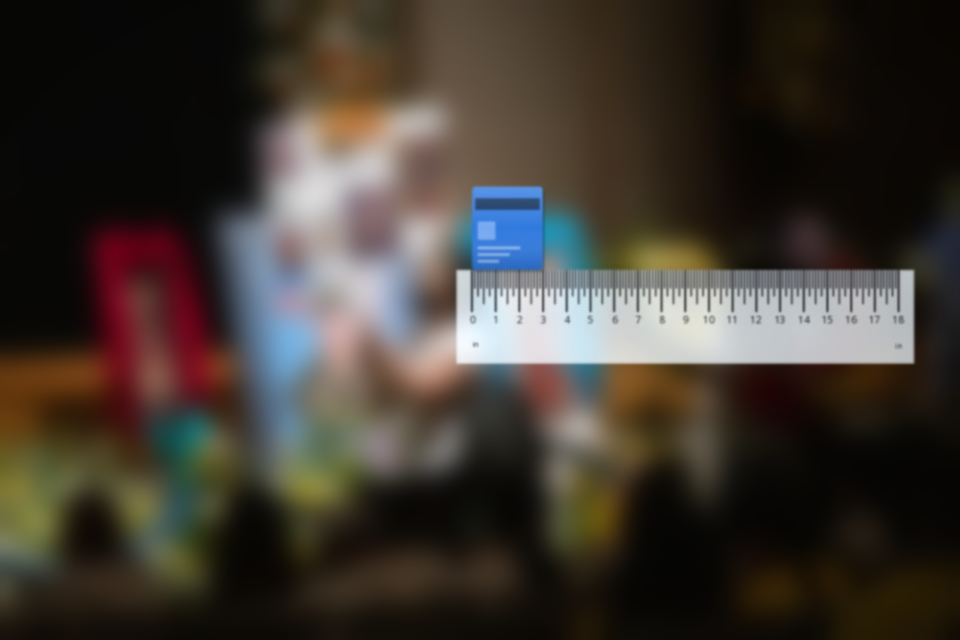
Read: 3in
